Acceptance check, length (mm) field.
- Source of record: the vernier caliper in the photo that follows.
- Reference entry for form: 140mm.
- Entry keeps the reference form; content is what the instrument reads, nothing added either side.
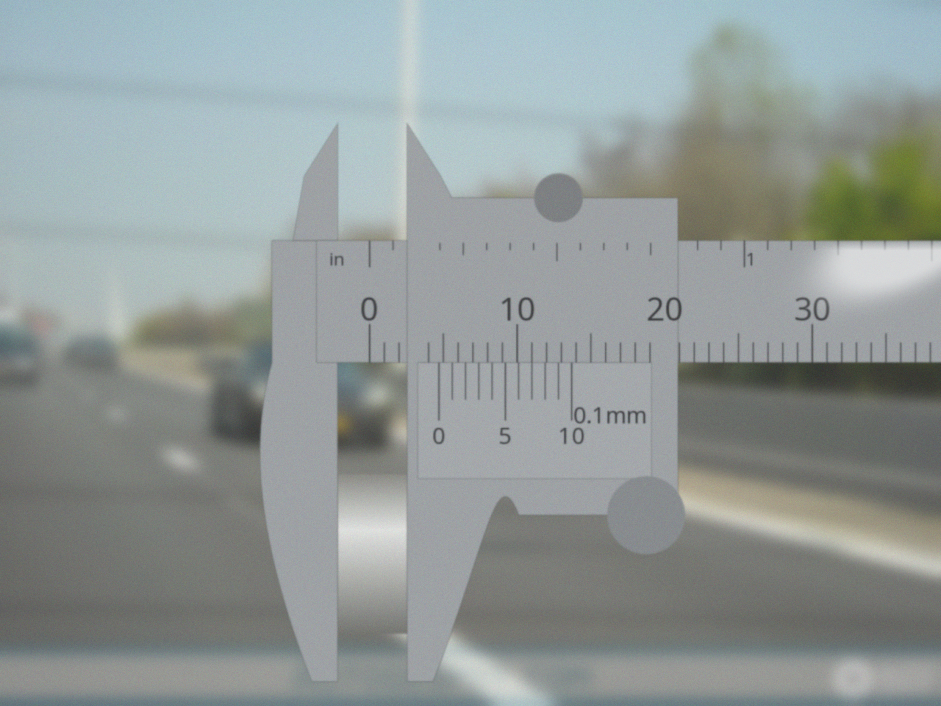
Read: 4.7mm
